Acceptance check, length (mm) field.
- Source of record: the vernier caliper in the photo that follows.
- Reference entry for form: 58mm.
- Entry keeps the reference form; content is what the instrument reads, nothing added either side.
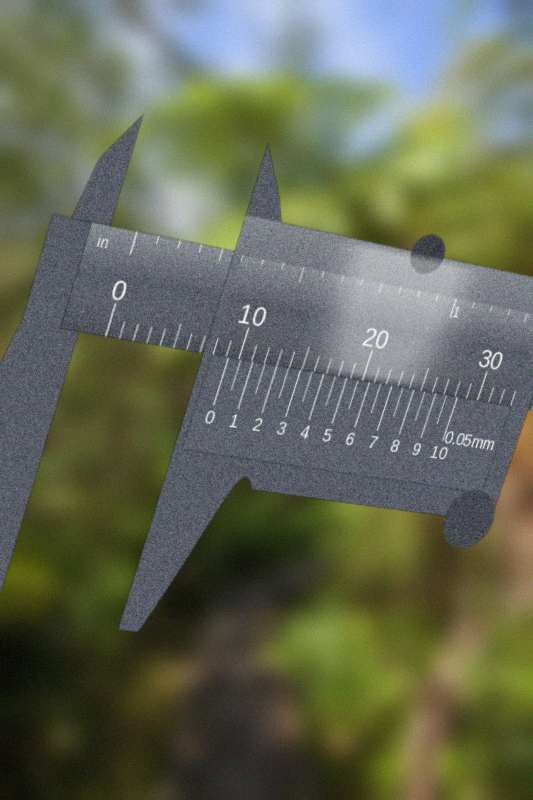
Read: 9.2mm
